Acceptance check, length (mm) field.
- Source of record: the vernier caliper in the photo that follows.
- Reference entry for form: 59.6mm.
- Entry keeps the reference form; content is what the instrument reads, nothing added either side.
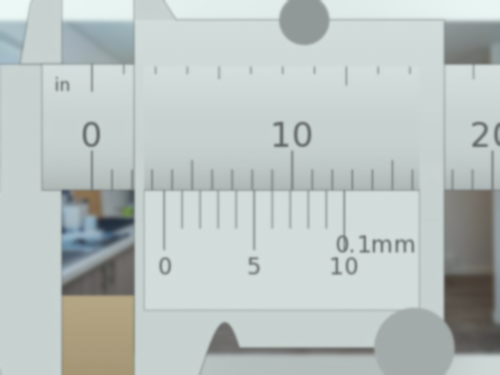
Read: 3.6mm
